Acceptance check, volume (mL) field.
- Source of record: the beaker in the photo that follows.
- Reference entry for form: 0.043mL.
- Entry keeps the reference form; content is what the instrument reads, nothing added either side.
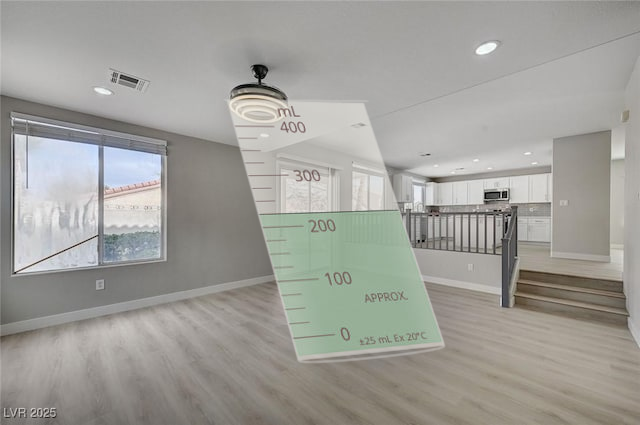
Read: 225mL
